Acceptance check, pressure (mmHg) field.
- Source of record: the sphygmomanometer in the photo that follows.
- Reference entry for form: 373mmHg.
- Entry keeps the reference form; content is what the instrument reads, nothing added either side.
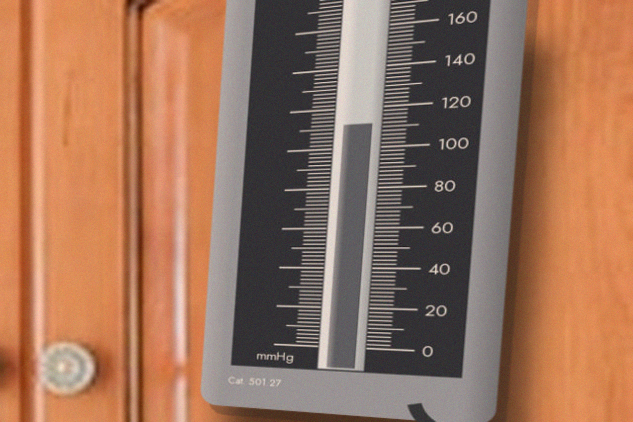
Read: 112mmHg
